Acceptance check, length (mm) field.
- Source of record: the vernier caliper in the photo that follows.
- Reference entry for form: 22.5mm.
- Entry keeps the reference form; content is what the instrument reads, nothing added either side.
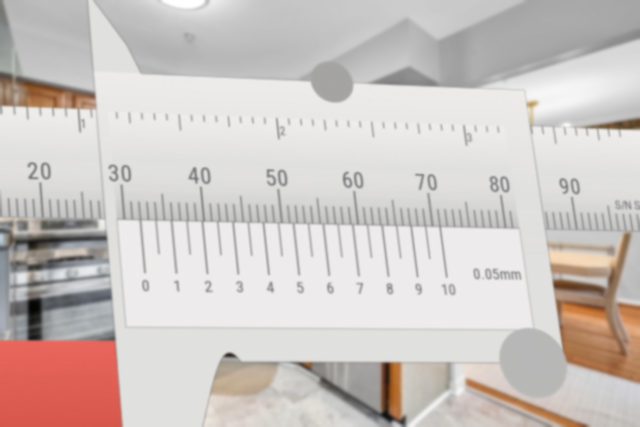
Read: 32.0mm
